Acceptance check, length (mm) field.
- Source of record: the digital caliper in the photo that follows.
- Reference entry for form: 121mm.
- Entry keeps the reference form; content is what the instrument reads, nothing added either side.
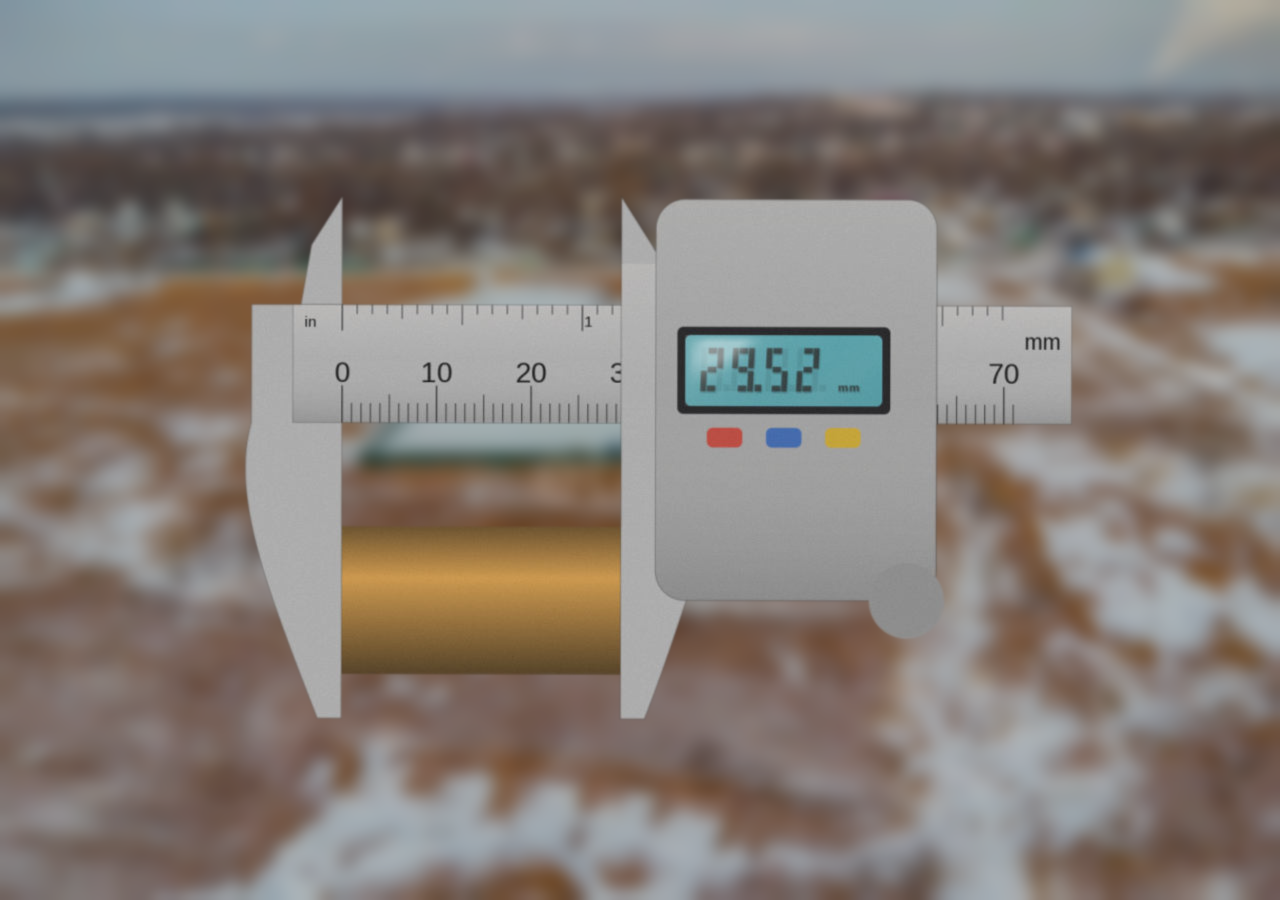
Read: 29.52mm
